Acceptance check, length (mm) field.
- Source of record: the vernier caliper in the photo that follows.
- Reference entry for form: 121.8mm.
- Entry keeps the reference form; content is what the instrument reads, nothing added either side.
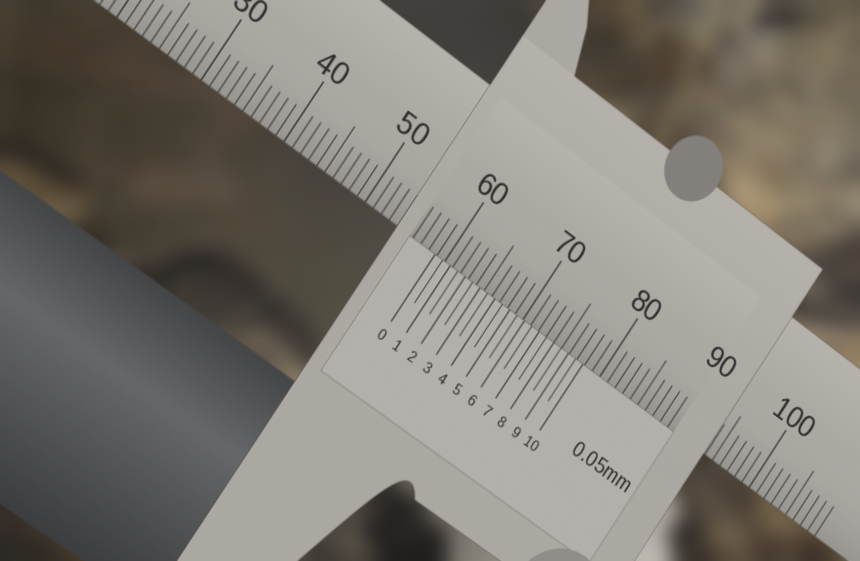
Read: 58.8mm
